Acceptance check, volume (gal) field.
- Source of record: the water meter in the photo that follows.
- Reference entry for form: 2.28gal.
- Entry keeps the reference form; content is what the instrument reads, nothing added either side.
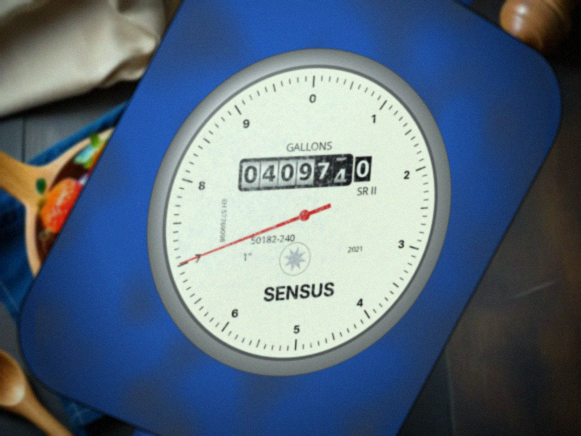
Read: 409737.0gal
